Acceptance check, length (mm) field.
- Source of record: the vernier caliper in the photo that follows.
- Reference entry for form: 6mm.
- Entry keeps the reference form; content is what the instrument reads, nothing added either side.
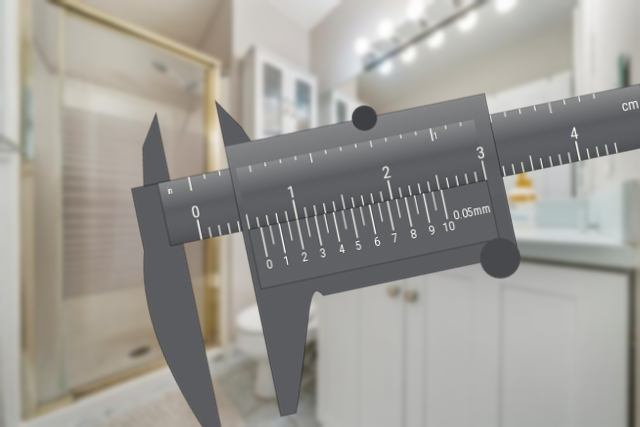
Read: 6.2mm
